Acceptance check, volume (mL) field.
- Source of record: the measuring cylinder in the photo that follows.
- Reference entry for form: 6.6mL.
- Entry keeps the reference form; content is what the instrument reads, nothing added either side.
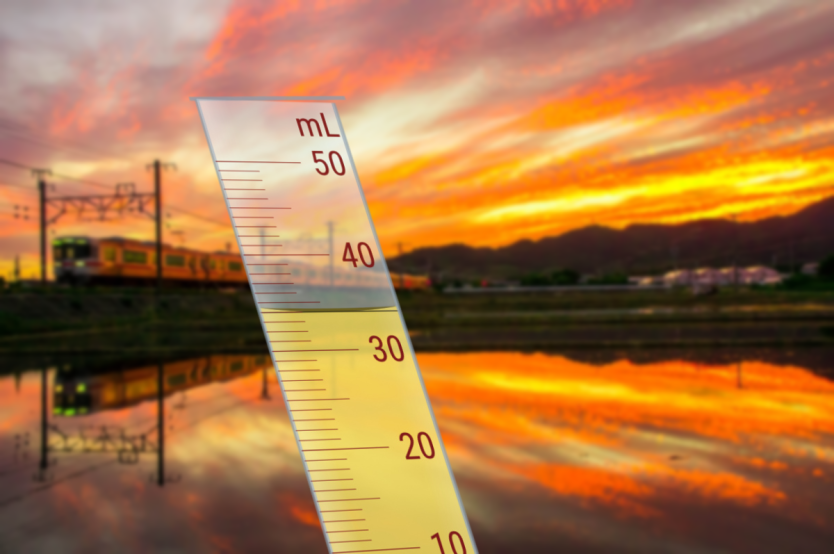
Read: 34mL
